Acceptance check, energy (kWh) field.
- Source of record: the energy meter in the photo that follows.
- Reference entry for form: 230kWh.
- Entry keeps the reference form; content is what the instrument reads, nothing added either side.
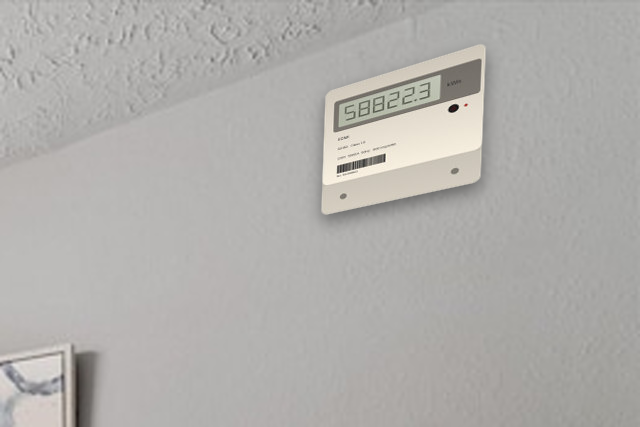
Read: 58822.3kWh
